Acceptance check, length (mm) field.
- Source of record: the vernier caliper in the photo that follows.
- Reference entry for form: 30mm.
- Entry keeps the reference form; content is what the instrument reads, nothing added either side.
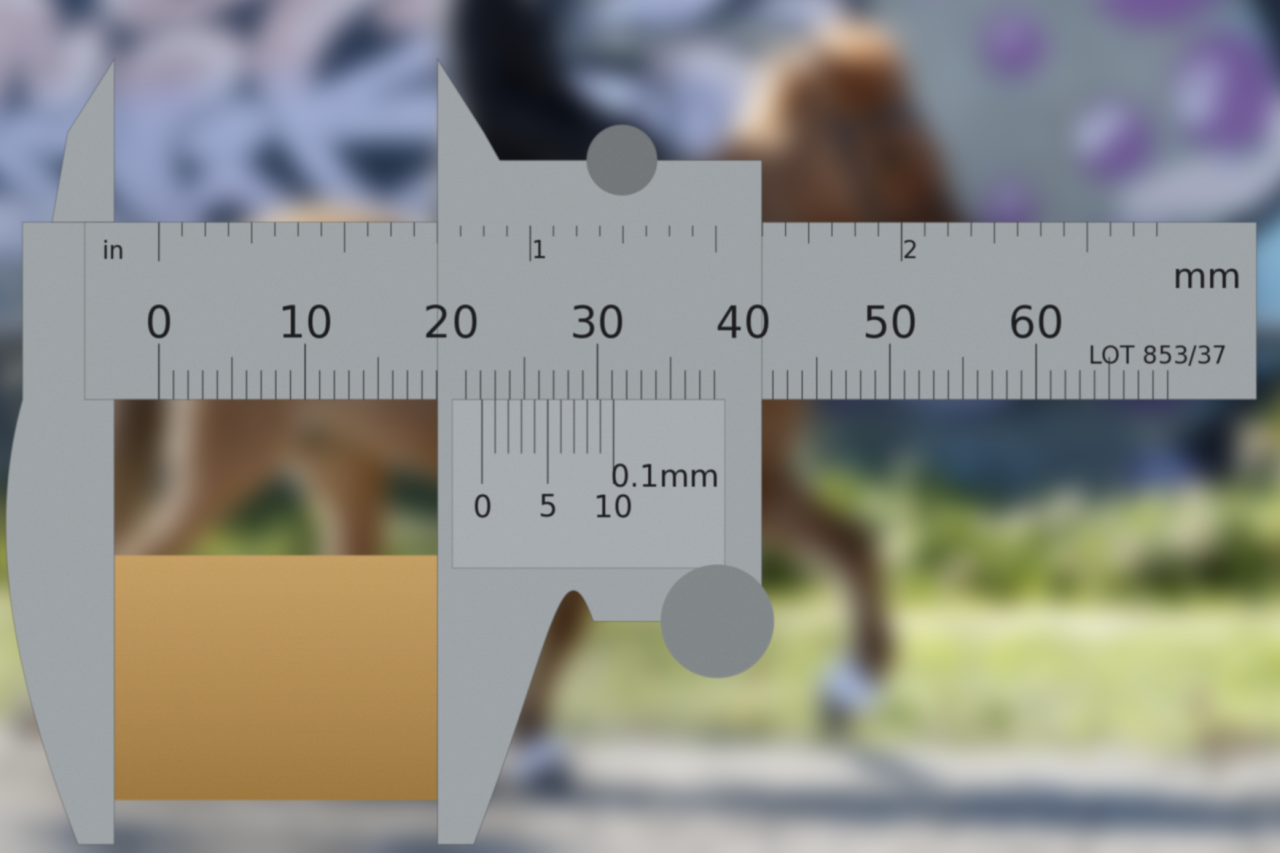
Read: 22.1mm
